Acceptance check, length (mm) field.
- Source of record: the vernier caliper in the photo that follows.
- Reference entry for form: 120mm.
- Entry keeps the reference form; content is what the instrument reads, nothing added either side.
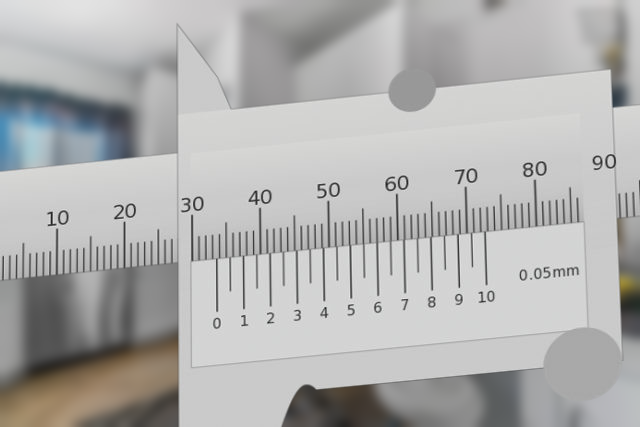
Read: 33.6mm
